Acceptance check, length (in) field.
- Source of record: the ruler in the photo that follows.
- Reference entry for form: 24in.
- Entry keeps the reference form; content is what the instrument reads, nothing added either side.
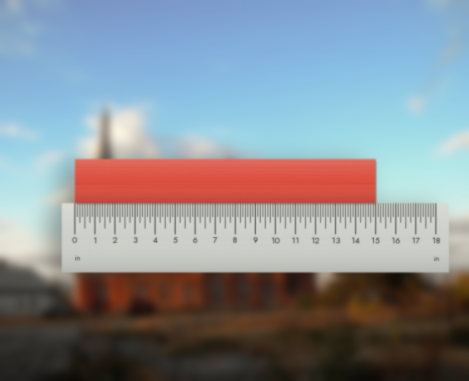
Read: 15in
